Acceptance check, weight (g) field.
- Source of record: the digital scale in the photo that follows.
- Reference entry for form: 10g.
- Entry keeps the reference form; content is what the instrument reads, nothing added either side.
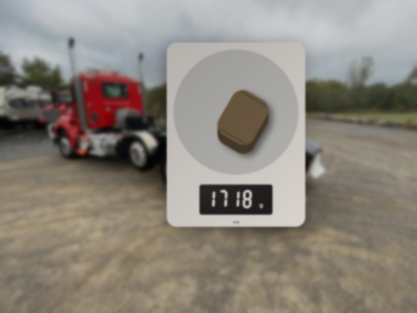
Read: 1718g
